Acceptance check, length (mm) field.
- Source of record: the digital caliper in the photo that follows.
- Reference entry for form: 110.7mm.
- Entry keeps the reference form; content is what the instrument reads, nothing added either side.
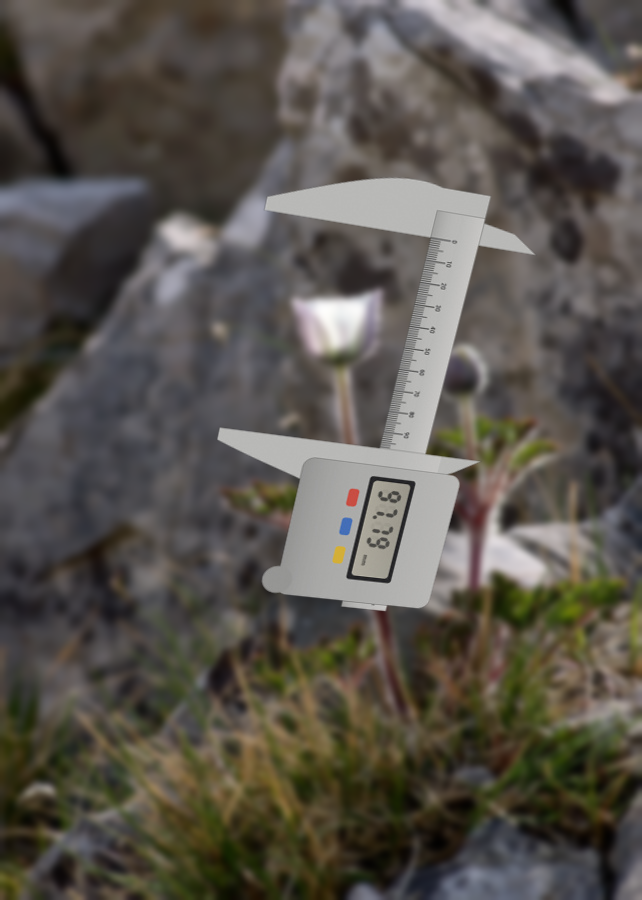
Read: 97.79mm
